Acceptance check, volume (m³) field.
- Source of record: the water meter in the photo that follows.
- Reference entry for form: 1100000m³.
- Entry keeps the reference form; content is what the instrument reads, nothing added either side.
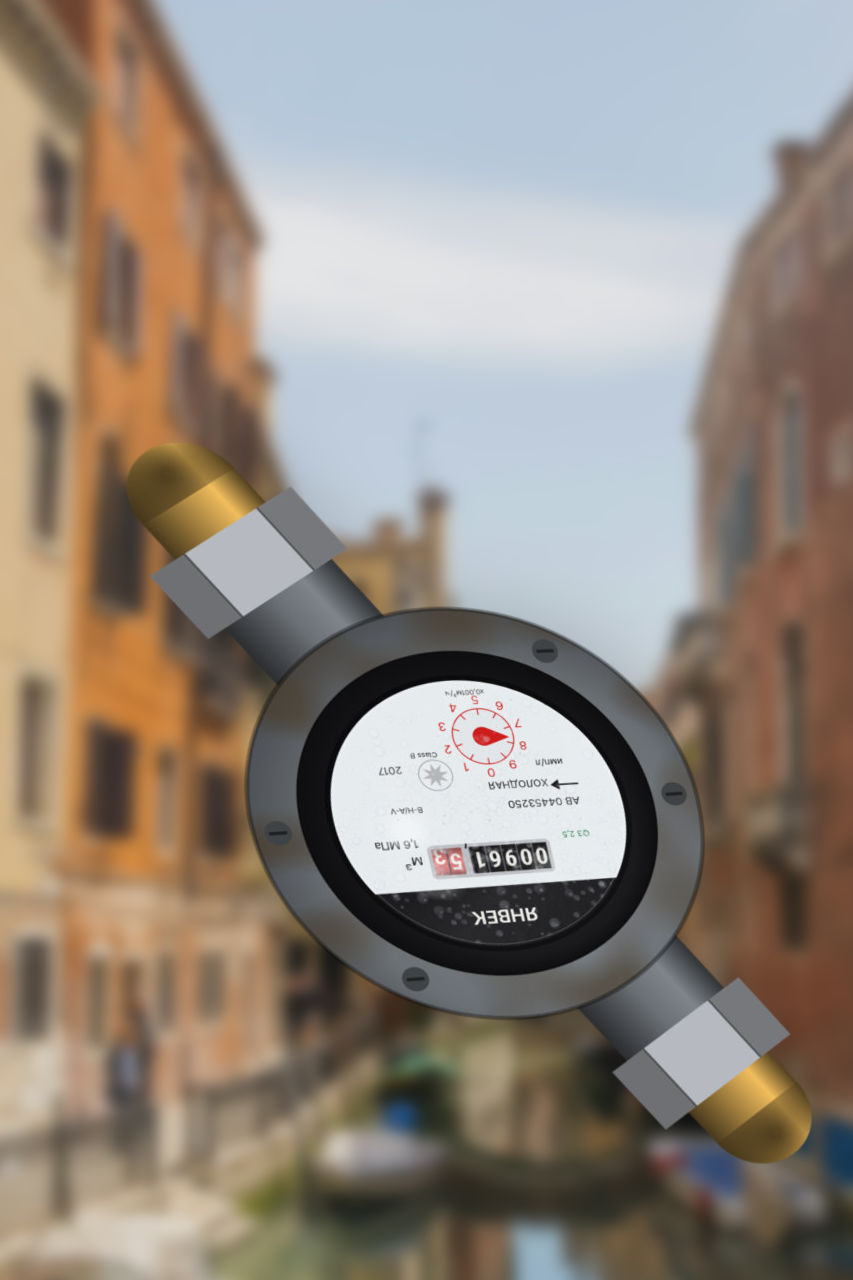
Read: 961.527m³
